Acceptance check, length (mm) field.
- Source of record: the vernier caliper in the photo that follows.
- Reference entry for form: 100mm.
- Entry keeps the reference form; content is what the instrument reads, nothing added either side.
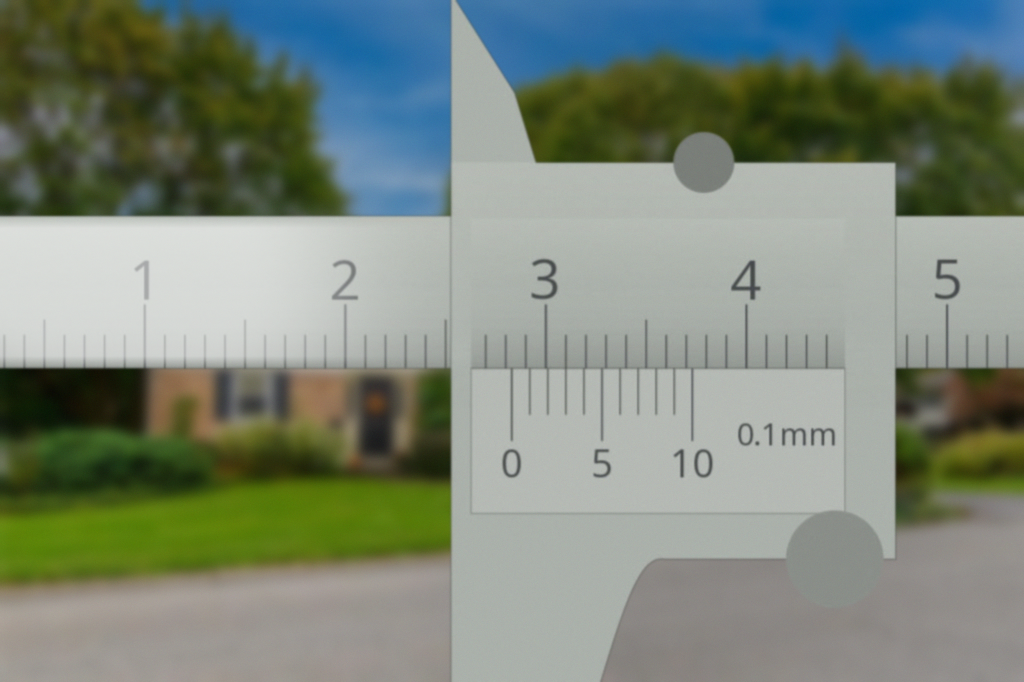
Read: 28.3mm
